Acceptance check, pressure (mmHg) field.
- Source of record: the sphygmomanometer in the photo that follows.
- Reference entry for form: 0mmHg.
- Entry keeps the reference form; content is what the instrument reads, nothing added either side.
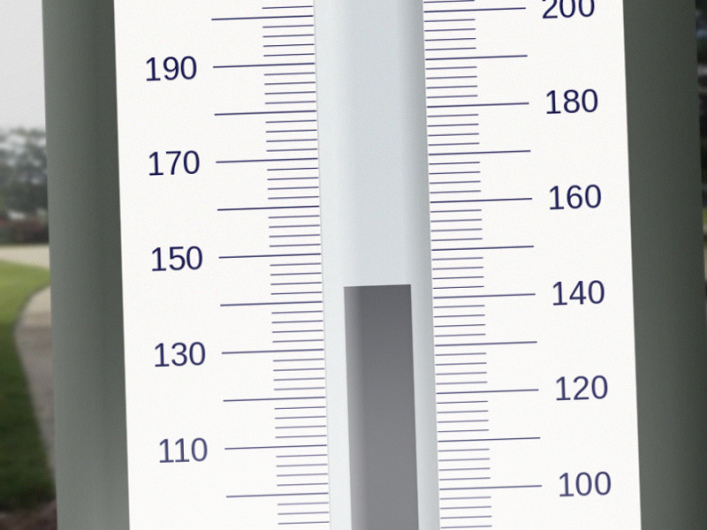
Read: 143mmHg
